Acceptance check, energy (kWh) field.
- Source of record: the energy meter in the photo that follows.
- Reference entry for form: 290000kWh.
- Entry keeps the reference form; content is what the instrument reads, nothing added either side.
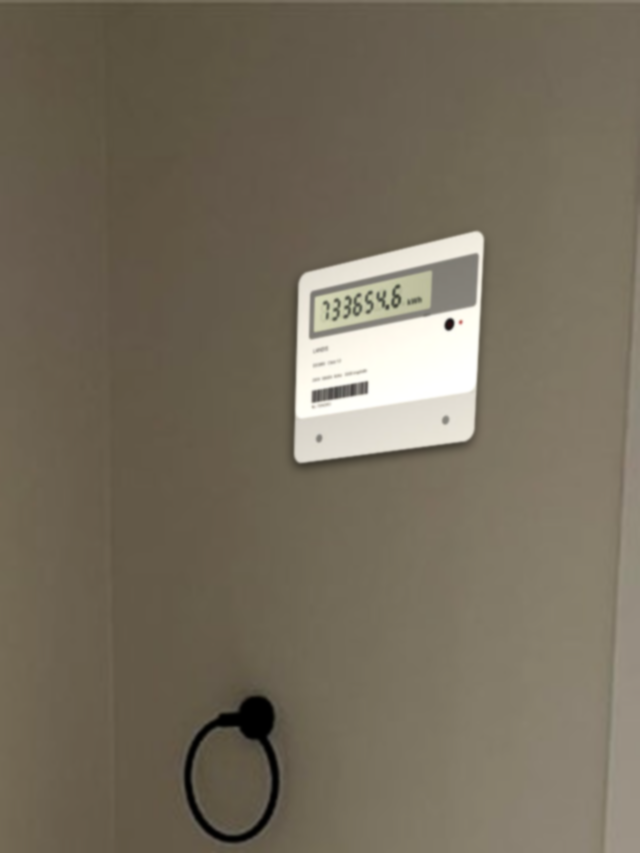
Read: 733654.6kWh
